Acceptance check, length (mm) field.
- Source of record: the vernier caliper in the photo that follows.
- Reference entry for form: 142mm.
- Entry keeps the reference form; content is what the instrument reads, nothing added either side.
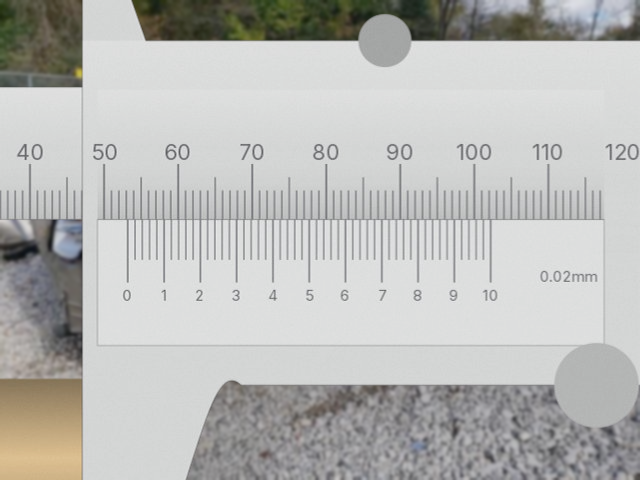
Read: 53.2mm
